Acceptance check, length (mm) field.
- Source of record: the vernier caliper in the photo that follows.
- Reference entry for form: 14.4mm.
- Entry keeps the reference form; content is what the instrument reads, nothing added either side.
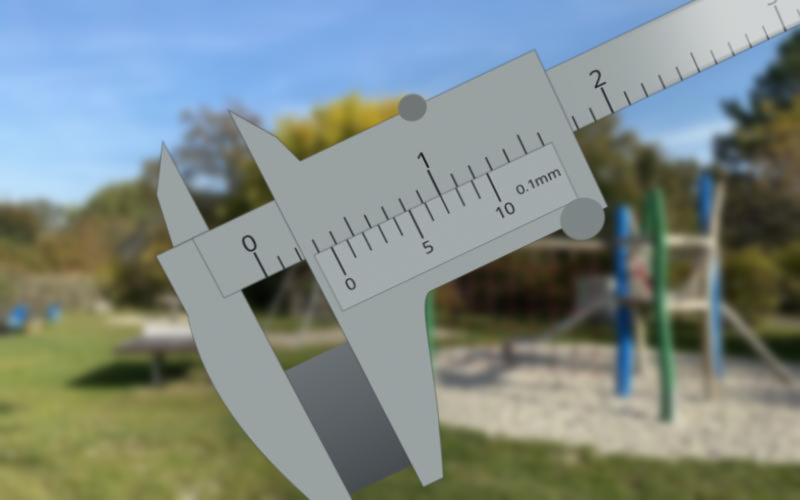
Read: 3.7mm
